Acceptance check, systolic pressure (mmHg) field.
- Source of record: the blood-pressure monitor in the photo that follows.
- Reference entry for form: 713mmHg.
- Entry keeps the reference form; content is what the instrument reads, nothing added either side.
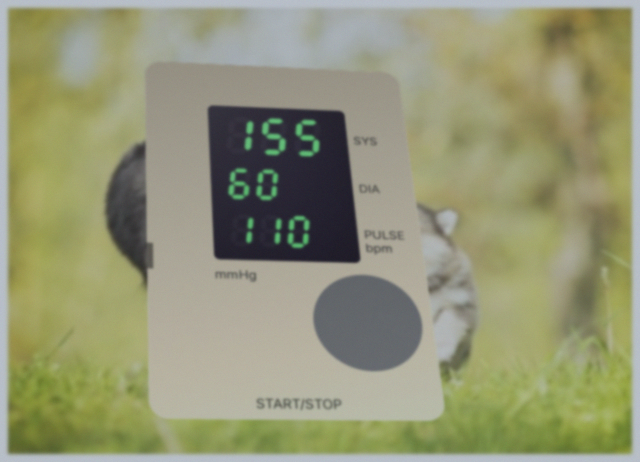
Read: 155mmHg
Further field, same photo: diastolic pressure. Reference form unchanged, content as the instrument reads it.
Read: 60mmHg
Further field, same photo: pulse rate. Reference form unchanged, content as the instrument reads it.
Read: 110bpm
